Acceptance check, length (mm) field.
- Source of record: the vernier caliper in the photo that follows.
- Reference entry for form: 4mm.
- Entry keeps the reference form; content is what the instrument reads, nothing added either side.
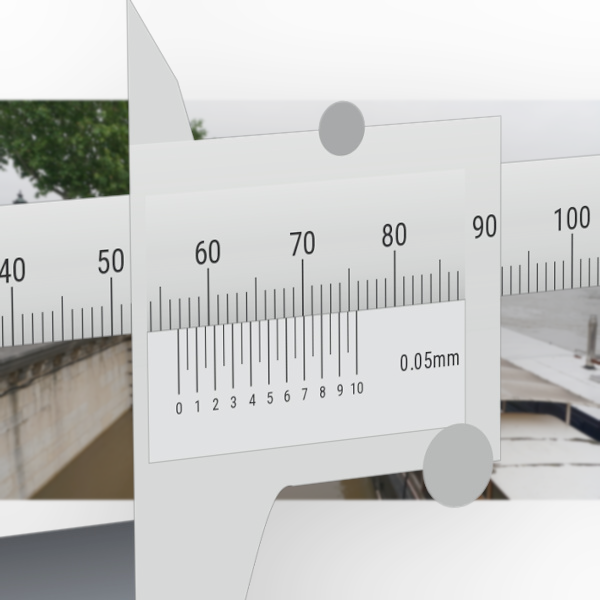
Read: 56.8mm
